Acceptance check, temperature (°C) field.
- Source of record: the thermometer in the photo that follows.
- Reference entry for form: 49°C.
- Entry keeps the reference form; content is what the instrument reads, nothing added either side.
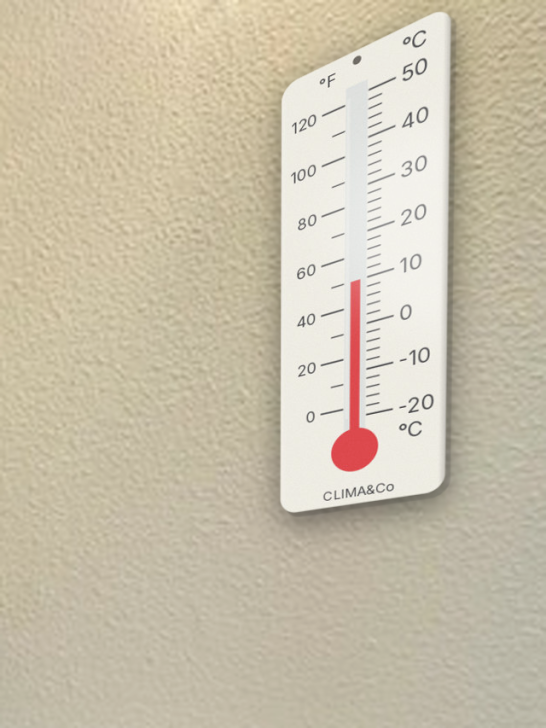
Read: 10°C
